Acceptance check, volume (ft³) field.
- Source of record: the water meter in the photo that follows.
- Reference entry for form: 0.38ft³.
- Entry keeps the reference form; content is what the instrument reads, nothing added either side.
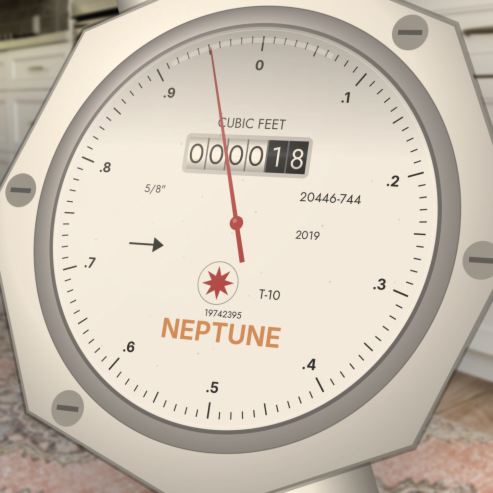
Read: 17.95ft³
